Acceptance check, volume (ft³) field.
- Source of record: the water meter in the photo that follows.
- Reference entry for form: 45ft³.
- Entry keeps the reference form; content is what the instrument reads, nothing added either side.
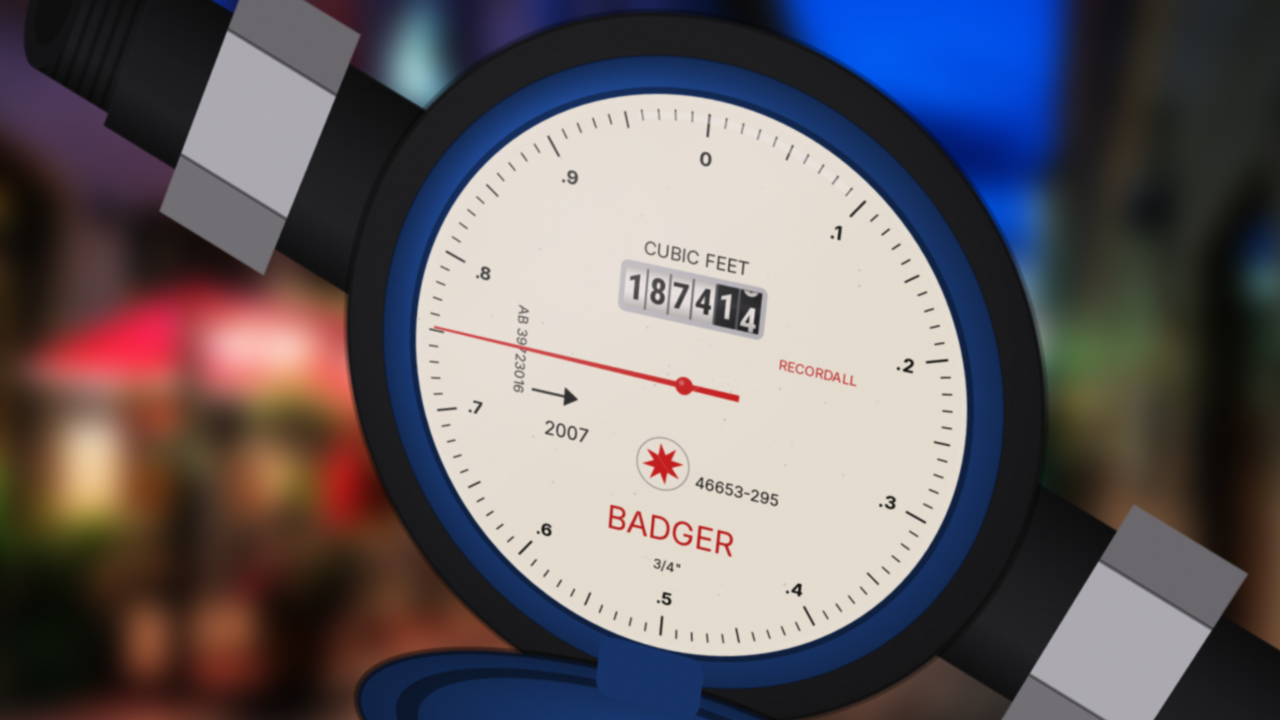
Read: 187413.75ft³
